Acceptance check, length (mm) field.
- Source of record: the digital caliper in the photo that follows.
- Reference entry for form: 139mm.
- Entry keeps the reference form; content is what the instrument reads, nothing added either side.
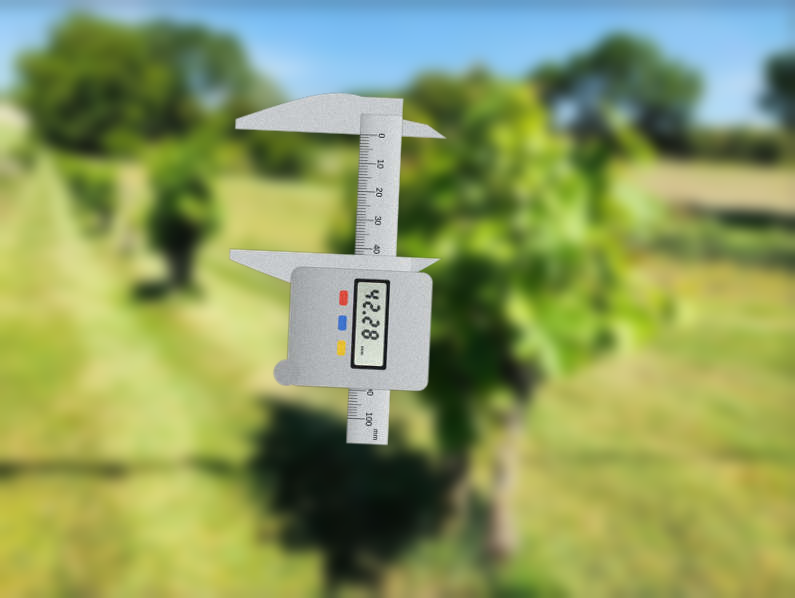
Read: 42.28mm
